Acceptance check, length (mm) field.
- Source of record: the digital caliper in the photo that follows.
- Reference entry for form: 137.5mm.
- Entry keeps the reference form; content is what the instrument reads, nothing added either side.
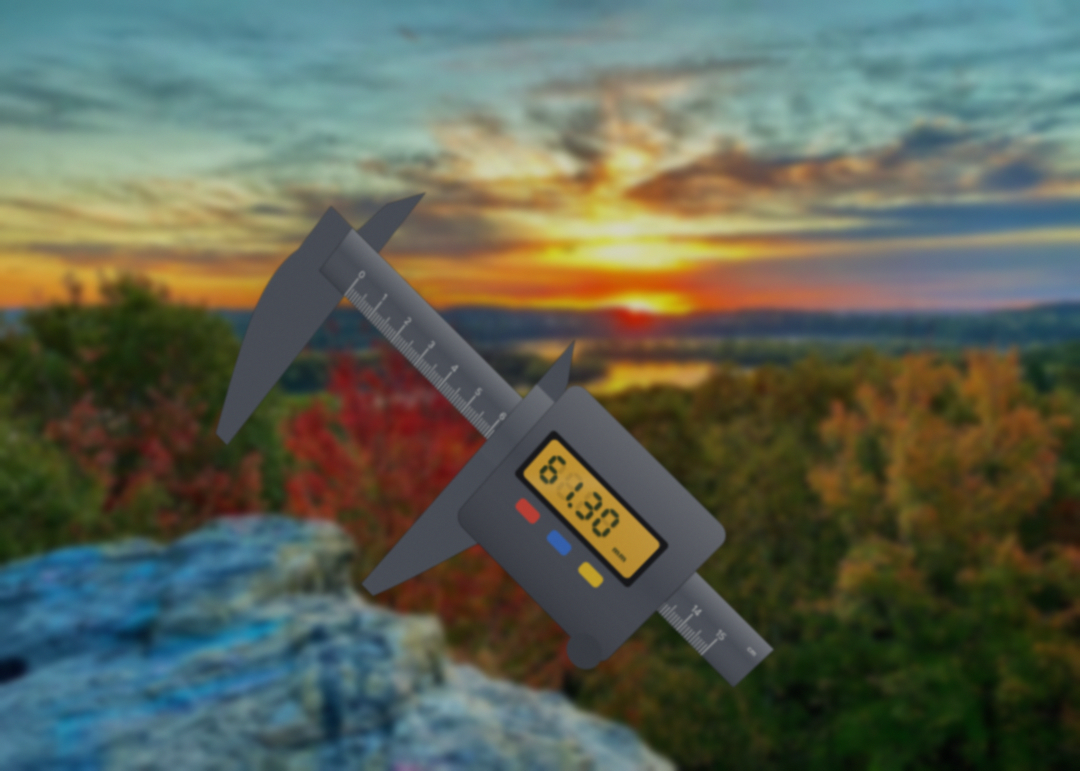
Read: 61.30mm
